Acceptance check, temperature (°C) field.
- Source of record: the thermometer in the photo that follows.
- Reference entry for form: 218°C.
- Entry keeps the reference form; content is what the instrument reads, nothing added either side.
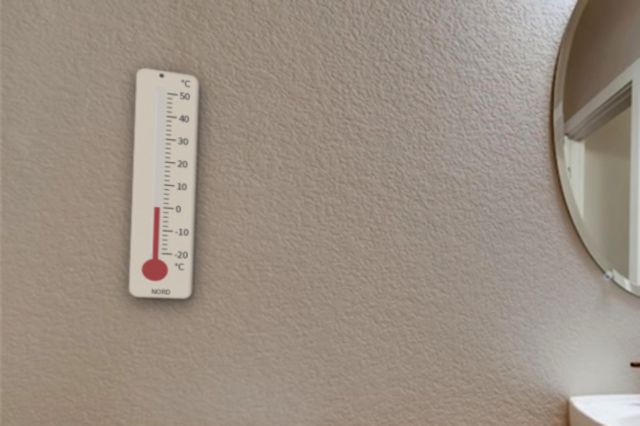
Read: 0°C
